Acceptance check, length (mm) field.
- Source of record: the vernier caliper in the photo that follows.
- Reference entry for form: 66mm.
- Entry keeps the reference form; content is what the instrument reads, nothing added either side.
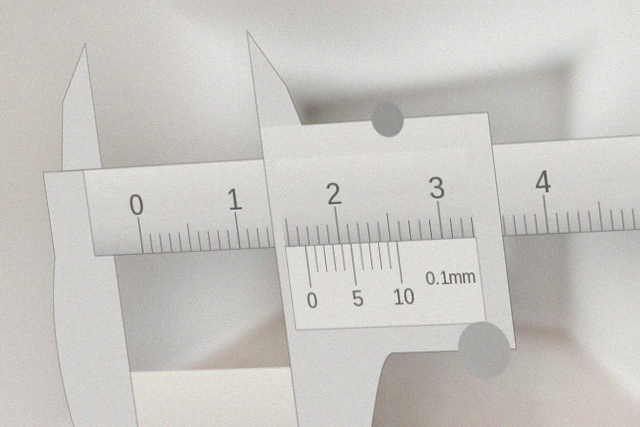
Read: 16.6mm
